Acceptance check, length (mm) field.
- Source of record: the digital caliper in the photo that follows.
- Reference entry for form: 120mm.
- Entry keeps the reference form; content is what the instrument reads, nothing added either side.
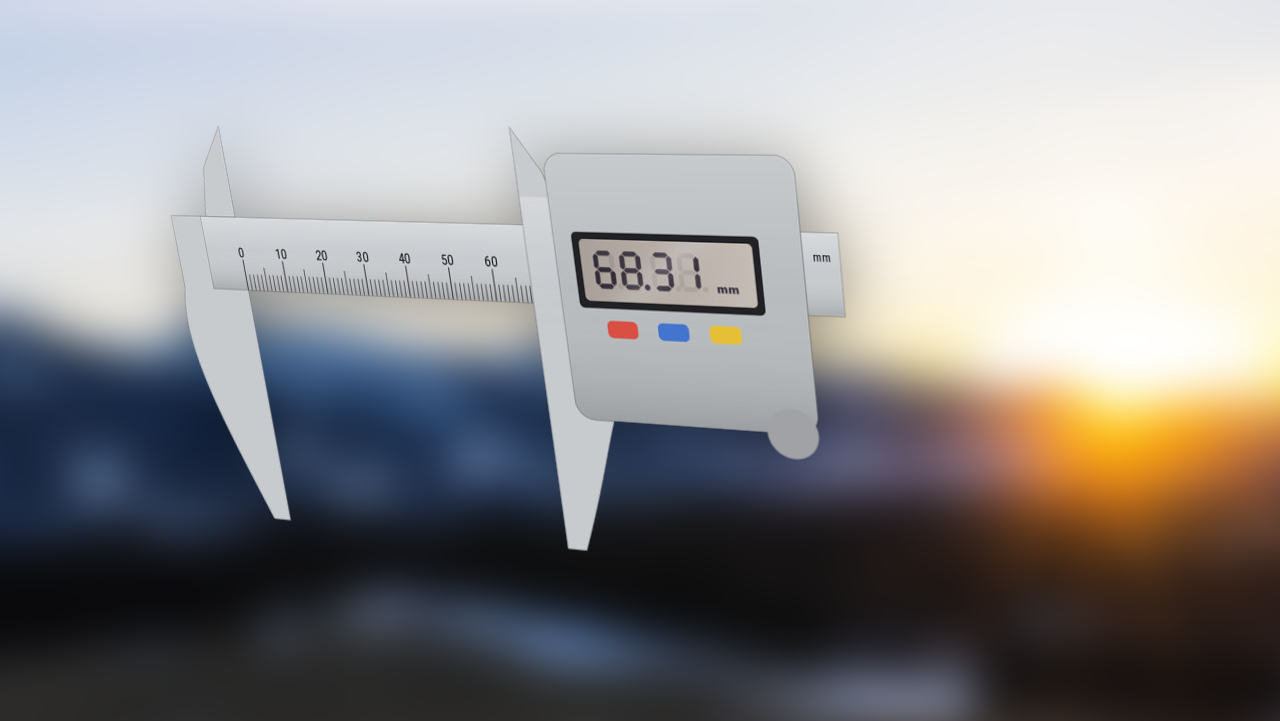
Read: 68.31mm
